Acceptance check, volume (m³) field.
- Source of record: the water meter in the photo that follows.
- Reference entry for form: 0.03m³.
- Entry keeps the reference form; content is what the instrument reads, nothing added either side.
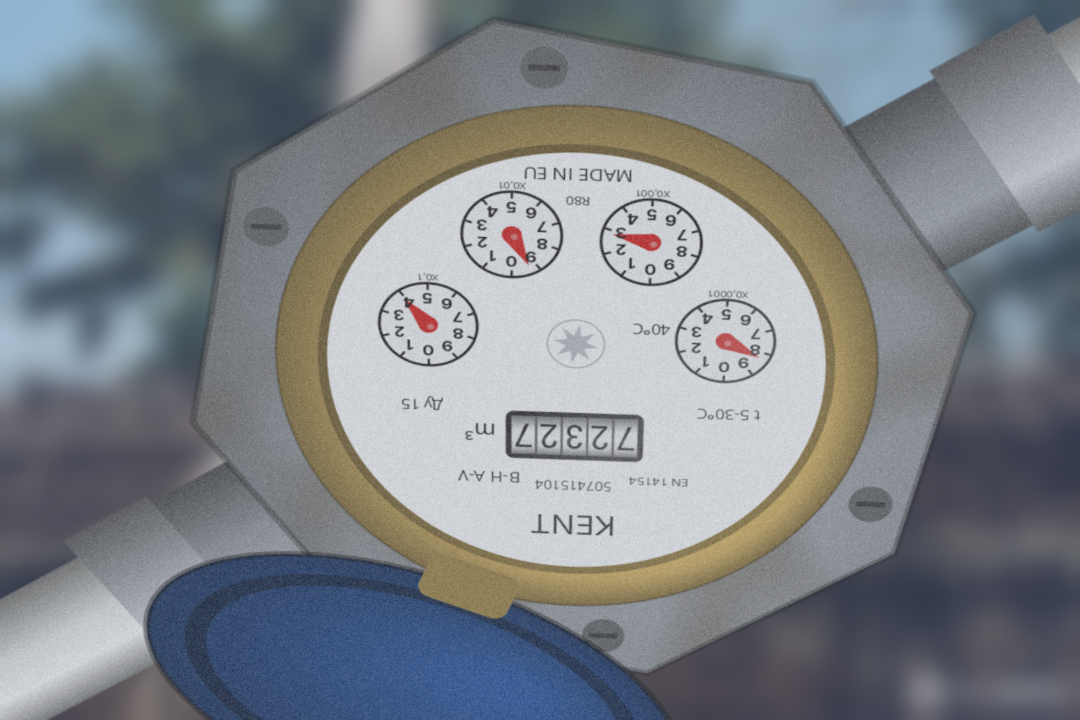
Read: 72327.3928m³
